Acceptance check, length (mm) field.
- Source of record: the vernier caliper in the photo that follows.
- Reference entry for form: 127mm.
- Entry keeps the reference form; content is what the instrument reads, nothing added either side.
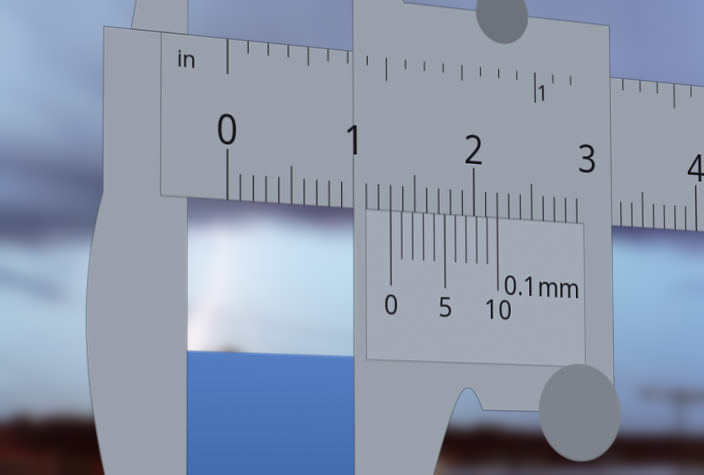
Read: 13.0mm
